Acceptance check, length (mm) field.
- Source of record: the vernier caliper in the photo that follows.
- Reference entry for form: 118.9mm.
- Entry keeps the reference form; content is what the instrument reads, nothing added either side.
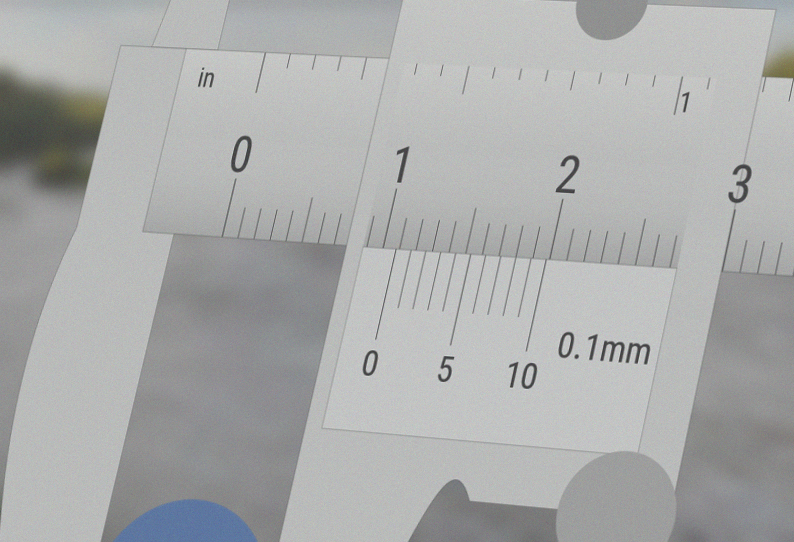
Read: 10.8mm
